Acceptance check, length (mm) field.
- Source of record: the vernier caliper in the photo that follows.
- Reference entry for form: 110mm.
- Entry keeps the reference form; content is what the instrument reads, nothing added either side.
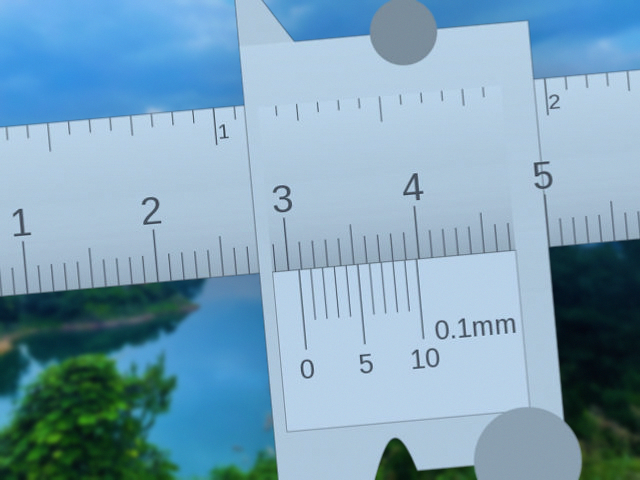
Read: 30.8mm
